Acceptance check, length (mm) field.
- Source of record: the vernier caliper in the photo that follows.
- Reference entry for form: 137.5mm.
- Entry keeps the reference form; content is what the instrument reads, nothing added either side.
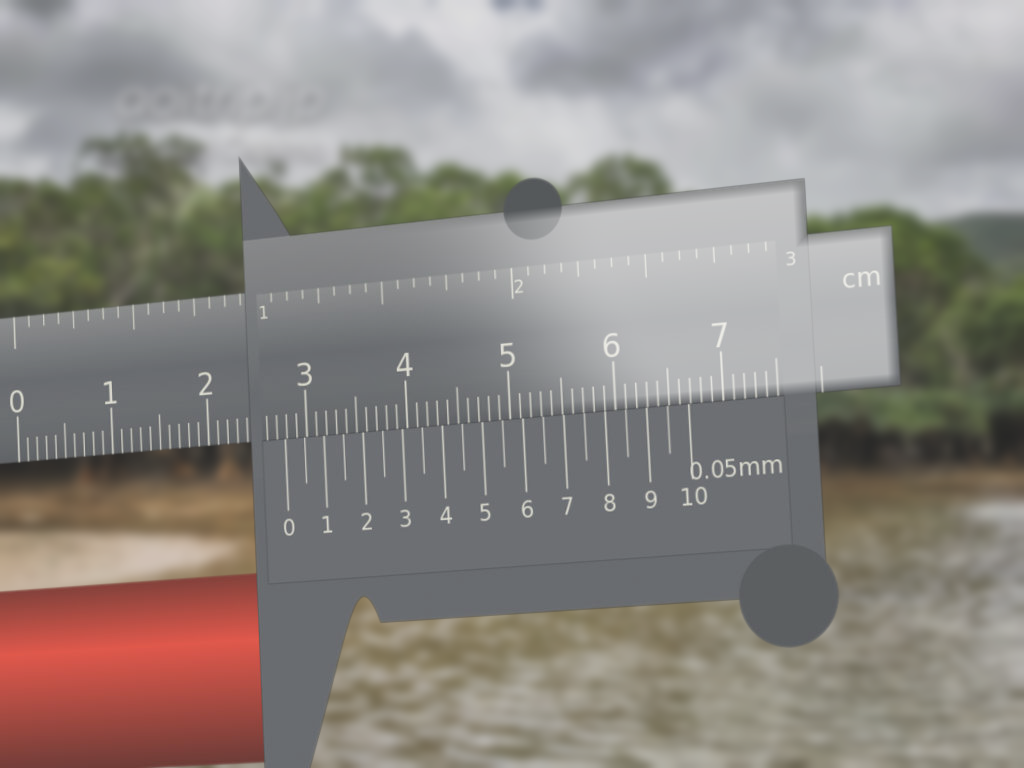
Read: 27.8mm
